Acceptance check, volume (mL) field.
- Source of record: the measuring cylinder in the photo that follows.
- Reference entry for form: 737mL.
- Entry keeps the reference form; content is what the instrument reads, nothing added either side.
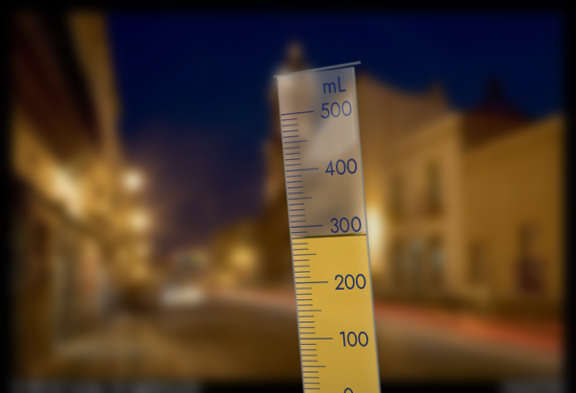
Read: 280mL
